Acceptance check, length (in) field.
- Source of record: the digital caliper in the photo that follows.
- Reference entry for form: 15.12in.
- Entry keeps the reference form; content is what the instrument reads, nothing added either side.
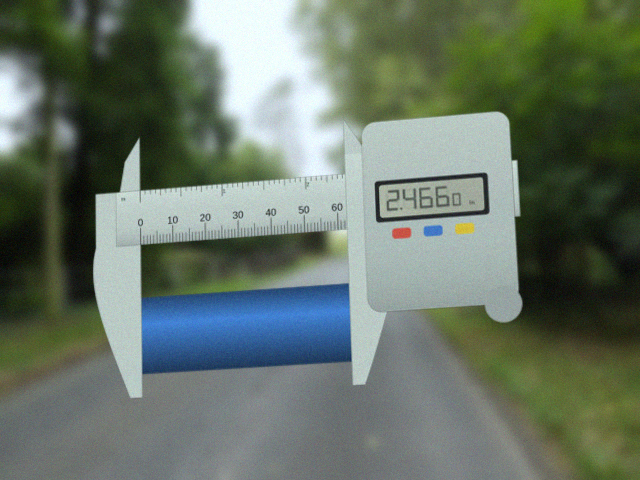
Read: 2.4660in
